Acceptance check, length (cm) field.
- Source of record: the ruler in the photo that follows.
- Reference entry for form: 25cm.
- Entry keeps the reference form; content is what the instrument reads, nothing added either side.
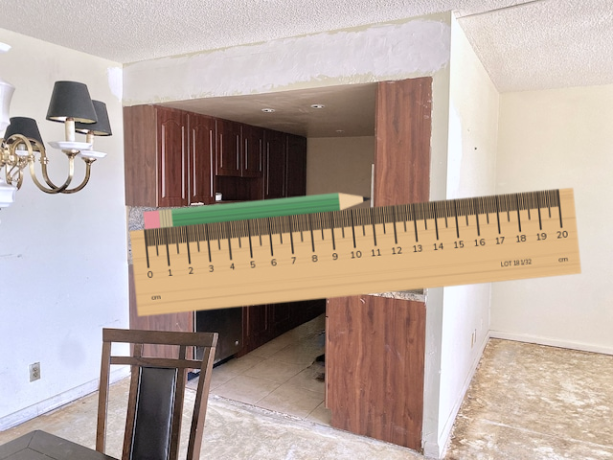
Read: 11cm
